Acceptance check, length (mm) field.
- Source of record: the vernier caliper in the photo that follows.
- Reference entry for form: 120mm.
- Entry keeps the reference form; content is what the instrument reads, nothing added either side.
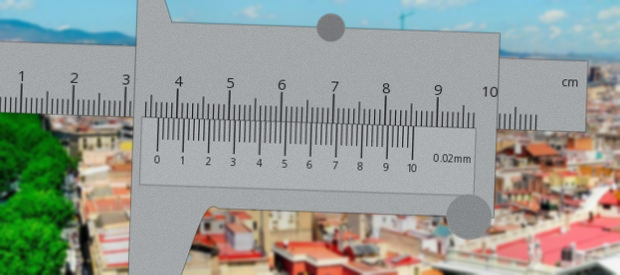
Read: 36.5mm
